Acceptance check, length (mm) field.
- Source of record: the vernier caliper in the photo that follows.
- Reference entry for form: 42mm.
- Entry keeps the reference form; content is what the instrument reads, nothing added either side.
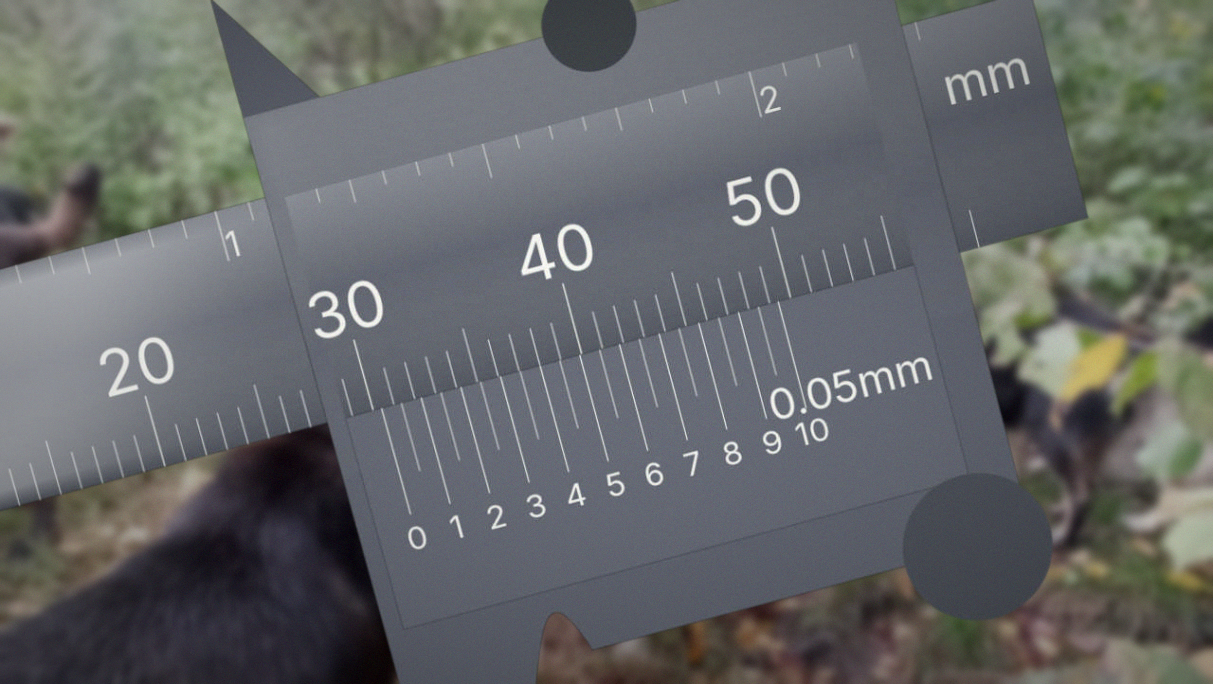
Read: 30.4mm
